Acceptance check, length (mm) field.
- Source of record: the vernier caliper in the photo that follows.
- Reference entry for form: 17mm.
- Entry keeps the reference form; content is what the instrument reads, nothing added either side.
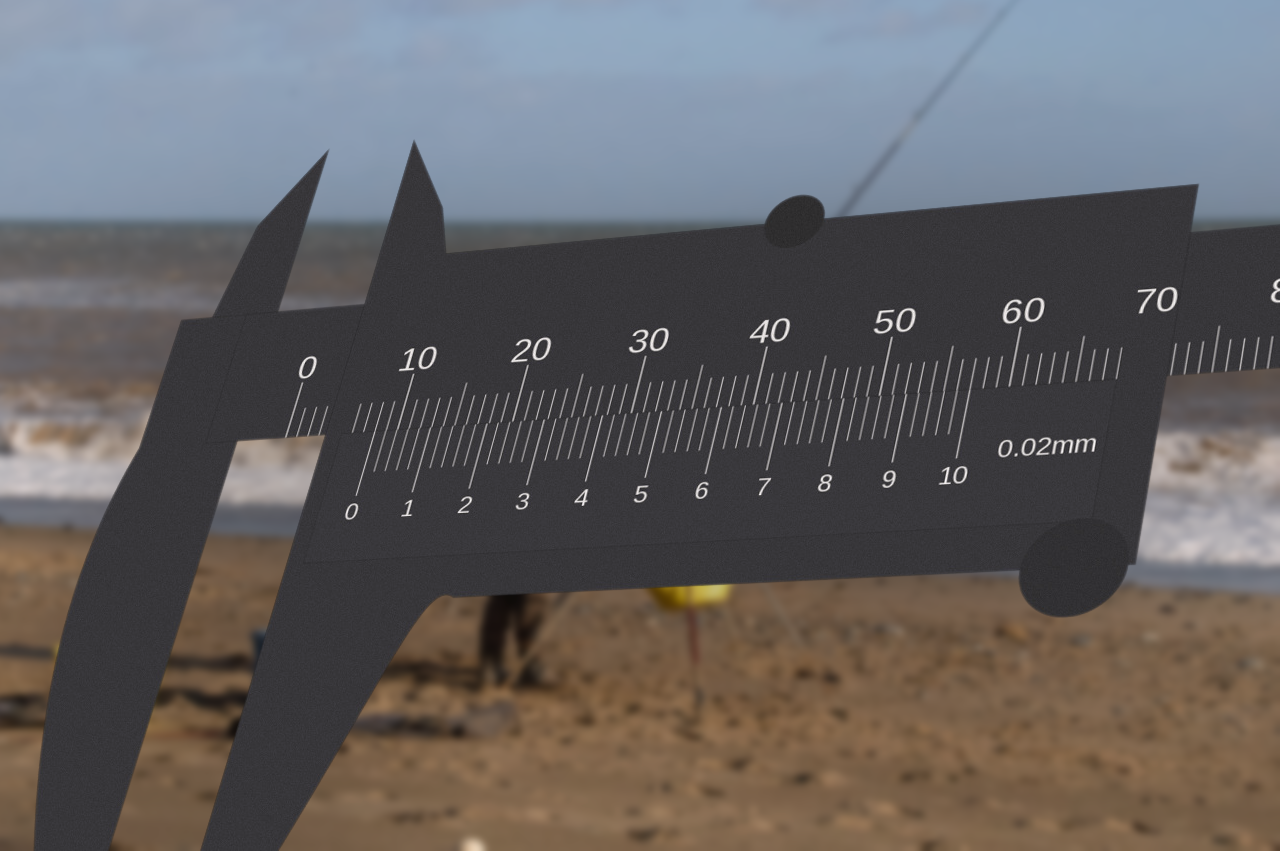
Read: 8.0mm
